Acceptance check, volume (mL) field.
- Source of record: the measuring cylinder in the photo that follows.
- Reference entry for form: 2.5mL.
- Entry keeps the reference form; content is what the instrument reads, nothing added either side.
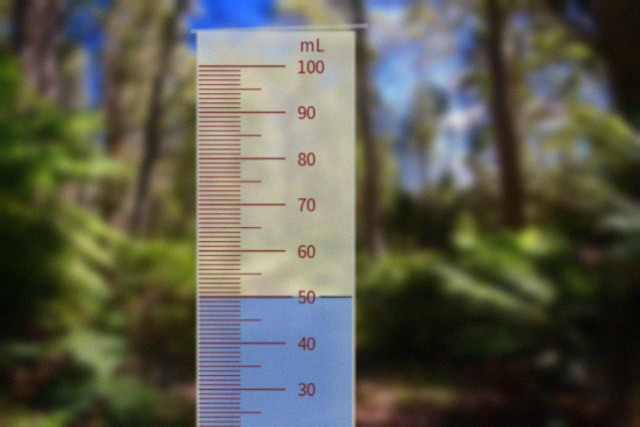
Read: 50mL
